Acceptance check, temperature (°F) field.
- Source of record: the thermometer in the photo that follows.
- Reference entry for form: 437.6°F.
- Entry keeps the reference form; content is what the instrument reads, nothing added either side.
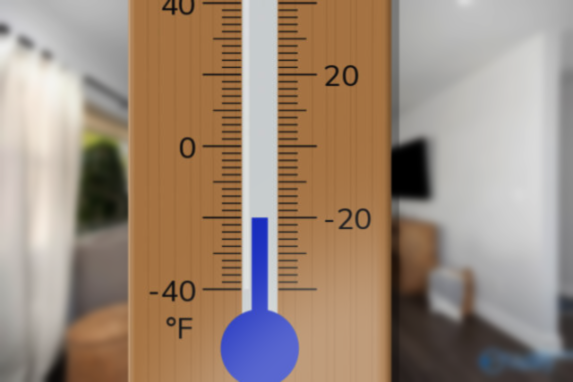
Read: -20°F
